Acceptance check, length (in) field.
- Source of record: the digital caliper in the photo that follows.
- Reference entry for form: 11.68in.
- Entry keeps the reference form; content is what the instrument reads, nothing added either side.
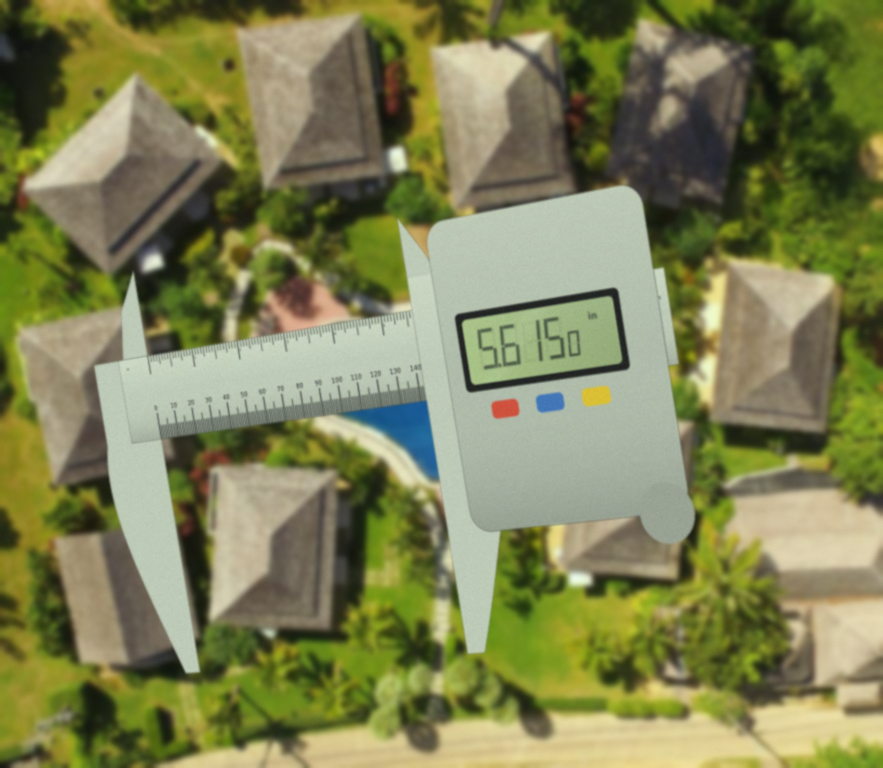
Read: 5.6150in
